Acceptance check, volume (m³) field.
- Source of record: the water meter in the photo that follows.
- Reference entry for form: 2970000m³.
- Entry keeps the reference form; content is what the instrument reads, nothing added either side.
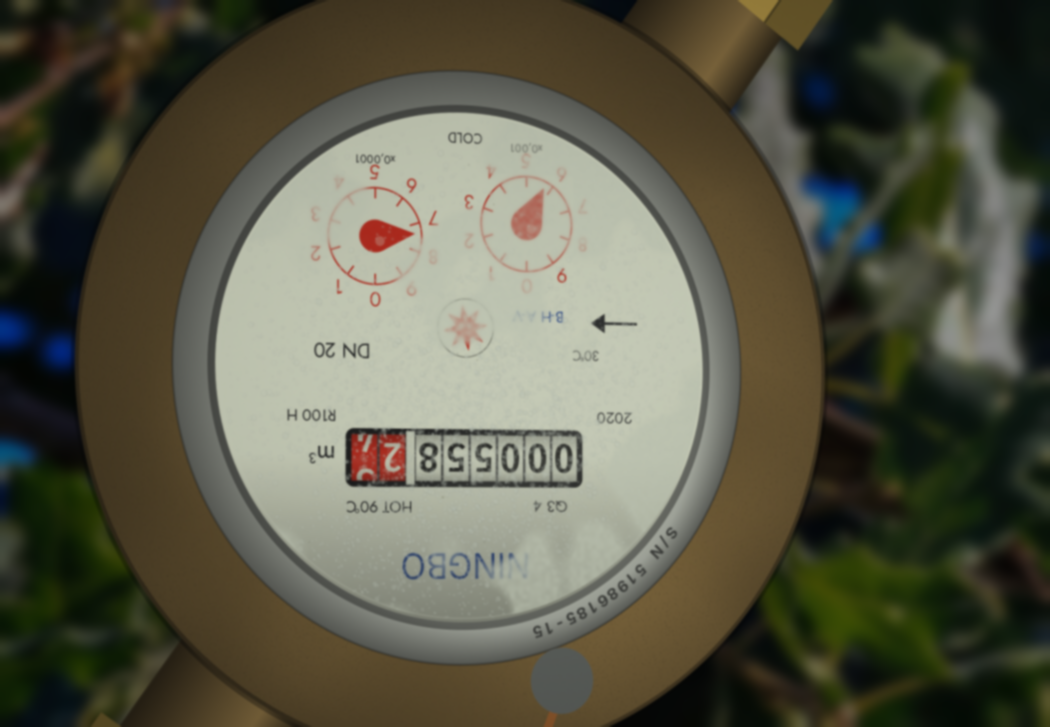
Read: 558.2357m³
